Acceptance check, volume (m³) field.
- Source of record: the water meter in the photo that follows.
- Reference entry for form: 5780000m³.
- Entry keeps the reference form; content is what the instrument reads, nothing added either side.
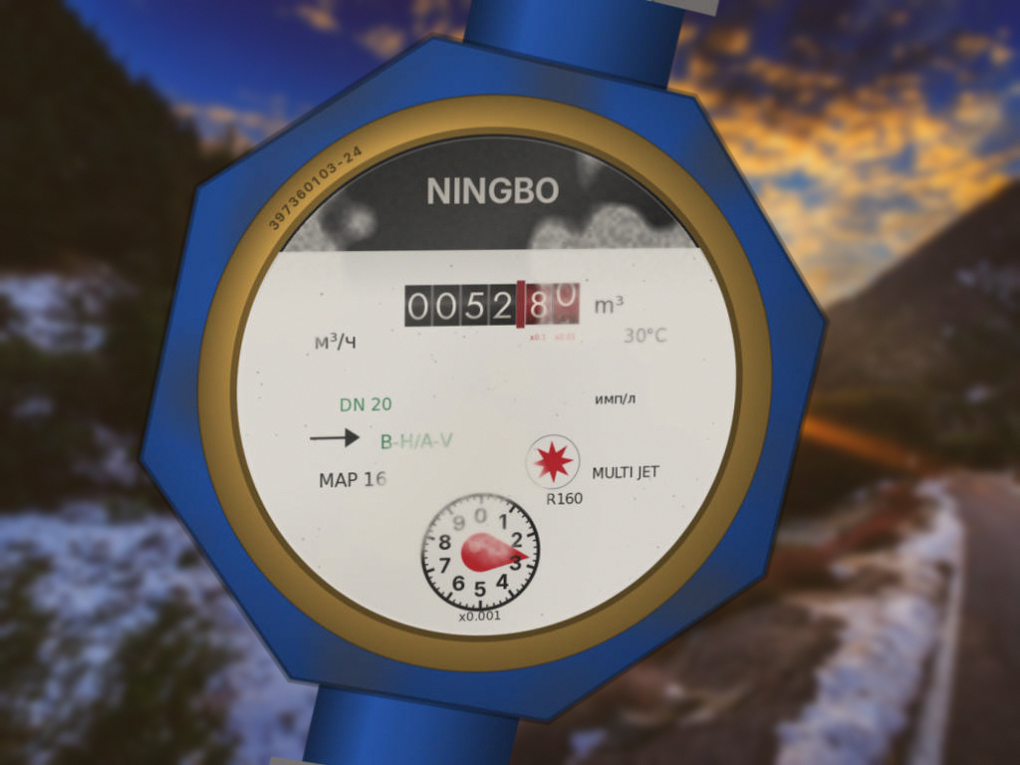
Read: 52.802m³
